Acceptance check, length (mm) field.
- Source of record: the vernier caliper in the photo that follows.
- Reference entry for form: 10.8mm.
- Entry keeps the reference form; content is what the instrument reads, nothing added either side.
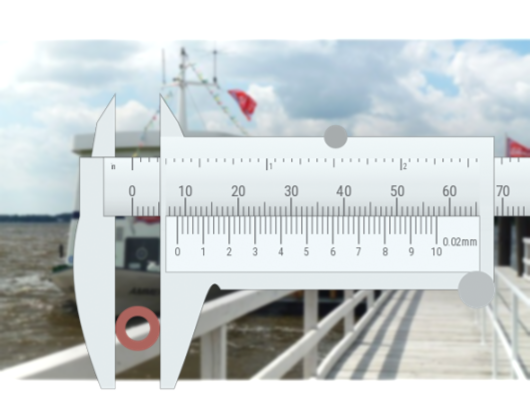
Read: 8.5mm
